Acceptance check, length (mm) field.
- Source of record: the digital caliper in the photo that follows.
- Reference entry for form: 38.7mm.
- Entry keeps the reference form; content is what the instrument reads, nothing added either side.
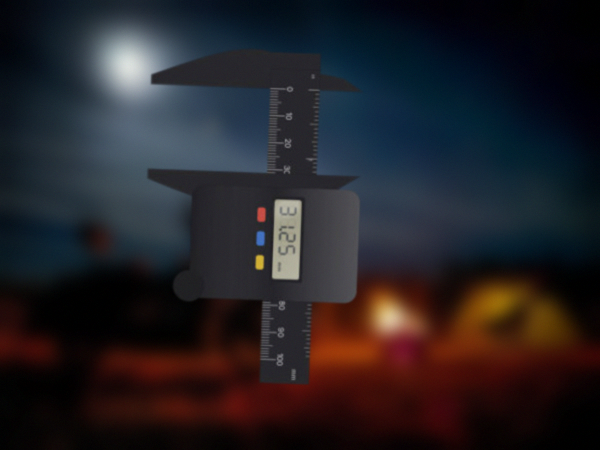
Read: 31.25mm
